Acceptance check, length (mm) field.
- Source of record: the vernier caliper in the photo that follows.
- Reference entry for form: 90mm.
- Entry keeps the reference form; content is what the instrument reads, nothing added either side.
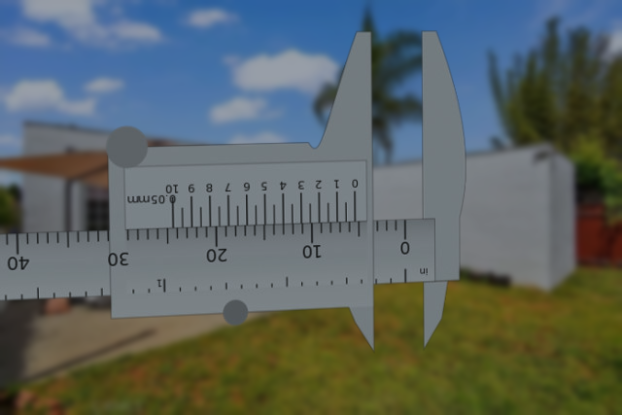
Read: 5.4mm
